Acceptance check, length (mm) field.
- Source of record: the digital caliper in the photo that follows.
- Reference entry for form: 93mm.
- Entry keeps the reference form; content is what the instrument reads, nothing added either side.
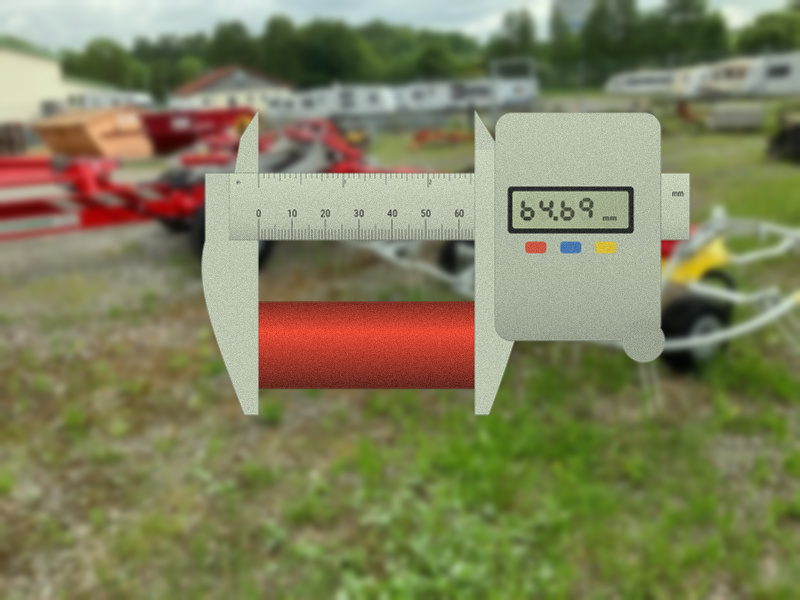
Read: 64.69mm
